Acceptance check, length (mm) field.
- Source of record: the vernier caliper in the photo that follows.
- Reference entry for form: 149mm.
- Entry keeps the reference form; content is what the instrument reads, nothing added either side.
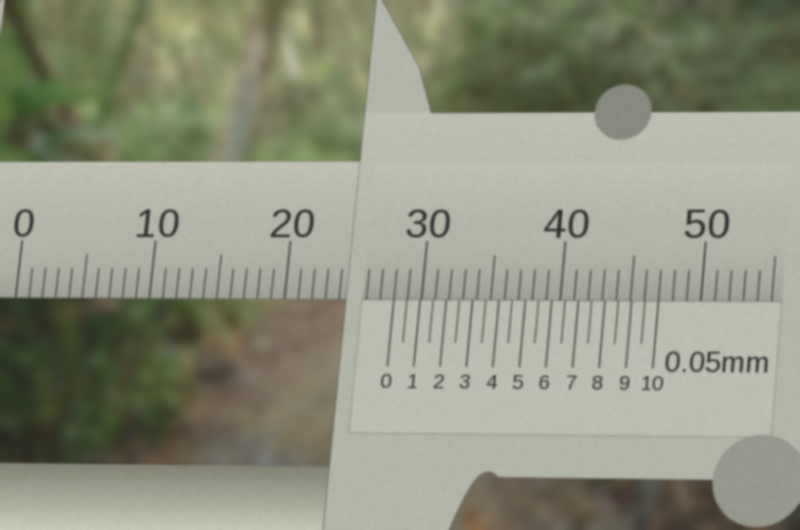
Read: 28.0mm
